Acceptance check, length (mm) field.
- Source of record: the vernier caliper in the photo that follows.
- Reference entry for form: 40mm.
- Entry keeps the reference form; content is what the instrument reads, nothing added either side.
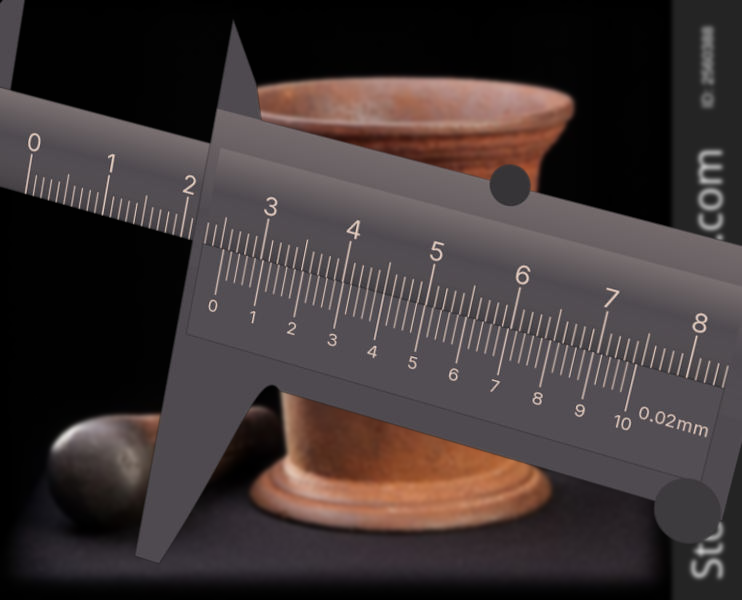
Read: 25.4mm
